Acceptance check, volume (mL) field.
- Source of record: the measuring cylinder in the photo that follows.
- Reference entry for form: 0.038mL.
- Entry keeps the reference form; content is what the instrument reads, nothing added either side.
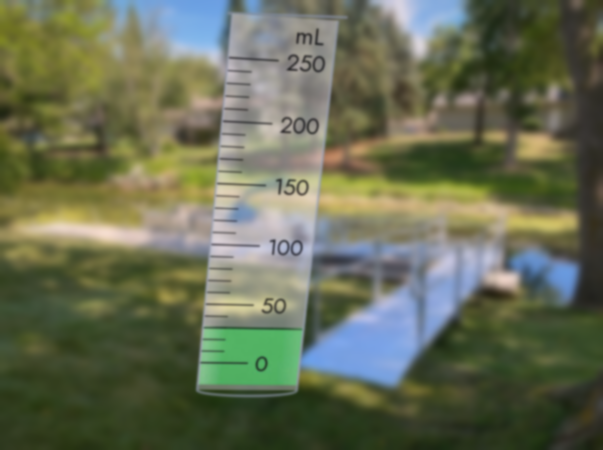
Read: 30mL
